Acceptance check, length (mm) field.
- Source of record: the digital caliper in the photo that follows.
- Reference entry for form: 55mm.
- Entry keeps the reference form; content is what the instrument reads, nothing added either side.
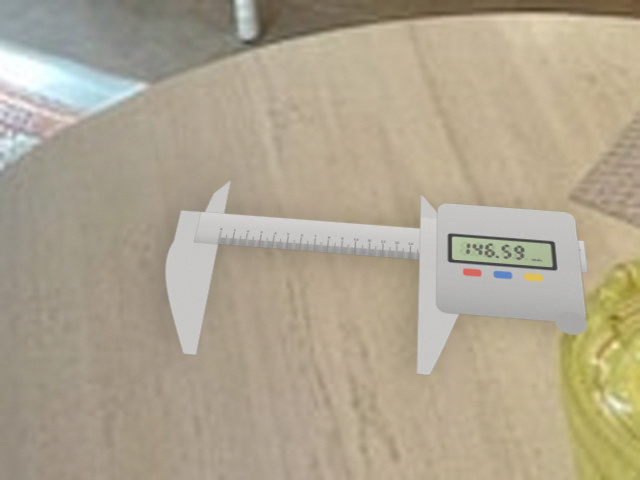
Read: 146.59mm
